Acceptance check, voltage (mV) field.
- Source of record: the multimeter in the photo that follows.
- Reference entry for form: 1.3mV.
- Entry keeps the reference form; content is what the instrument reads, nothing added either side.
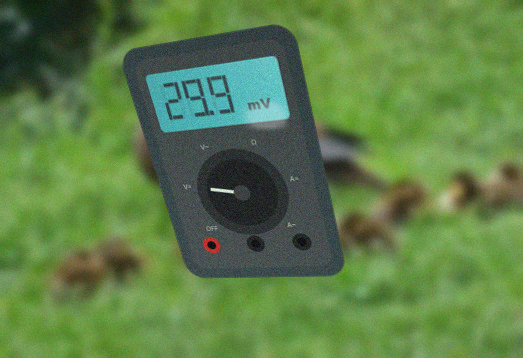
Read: 29.9mV
